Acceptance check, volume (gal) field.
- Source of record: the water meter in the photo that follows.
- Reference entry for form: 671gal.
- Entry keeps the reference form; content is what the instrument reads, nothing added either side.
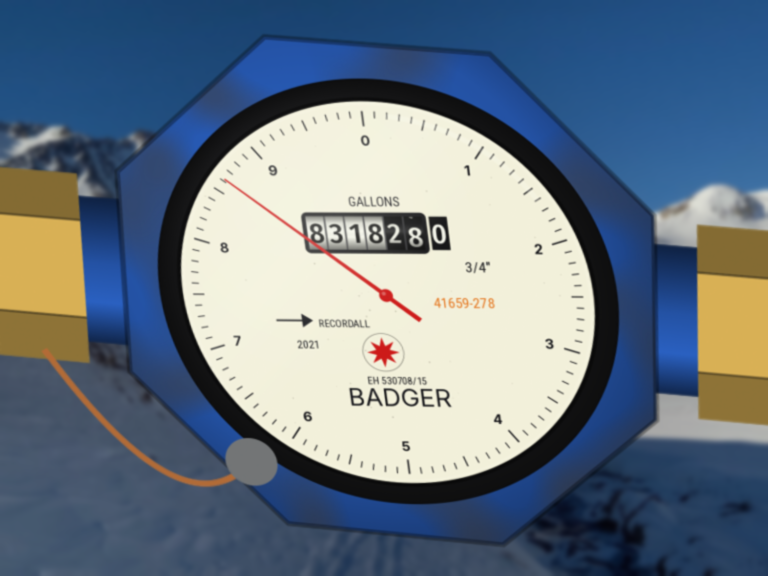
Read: 8318278.6gal
